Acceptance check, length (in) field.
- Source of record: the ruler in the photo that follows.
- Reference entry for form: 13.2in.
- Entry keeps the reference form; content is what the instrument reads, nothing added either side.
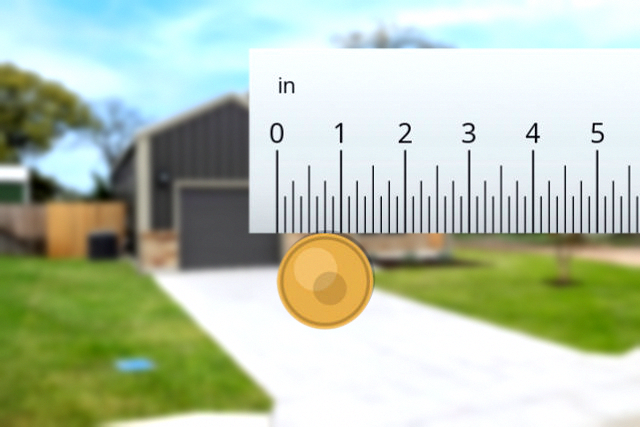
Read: 1.5in
